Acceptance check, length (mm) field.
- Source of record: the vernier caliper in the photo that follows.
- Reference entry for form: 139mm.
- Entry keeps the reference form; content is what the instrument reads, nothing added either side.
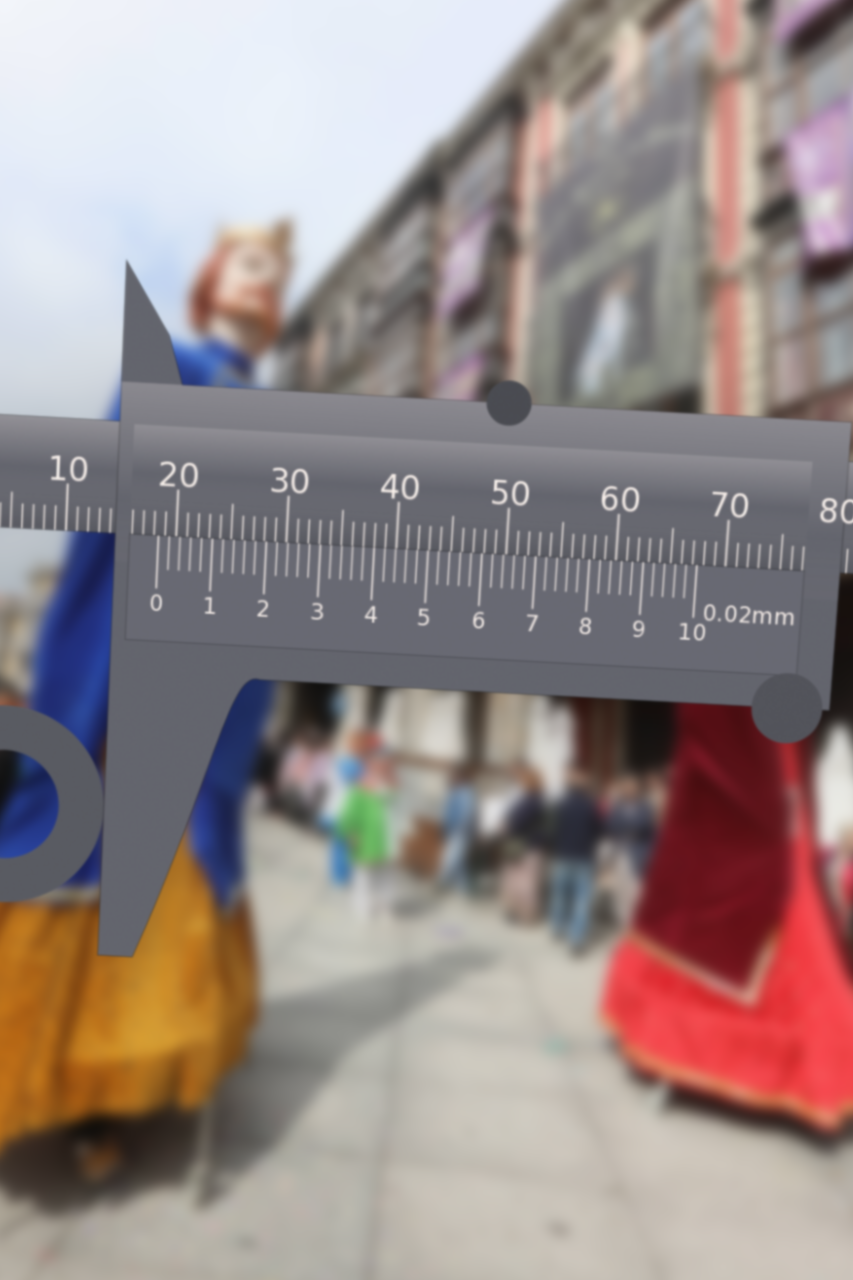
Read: 18.4mm
